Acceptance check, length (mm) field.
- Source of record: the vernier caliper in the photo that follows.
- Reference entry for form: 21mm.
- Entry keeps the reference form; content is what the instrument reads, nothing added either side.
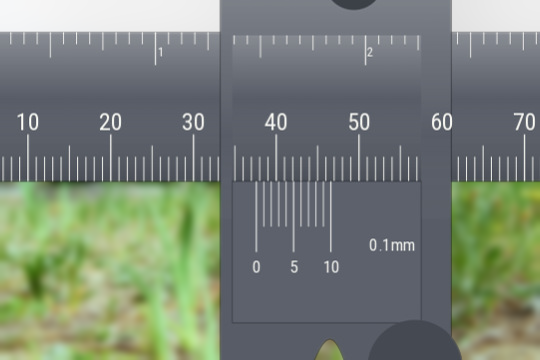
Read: 37.6mm
